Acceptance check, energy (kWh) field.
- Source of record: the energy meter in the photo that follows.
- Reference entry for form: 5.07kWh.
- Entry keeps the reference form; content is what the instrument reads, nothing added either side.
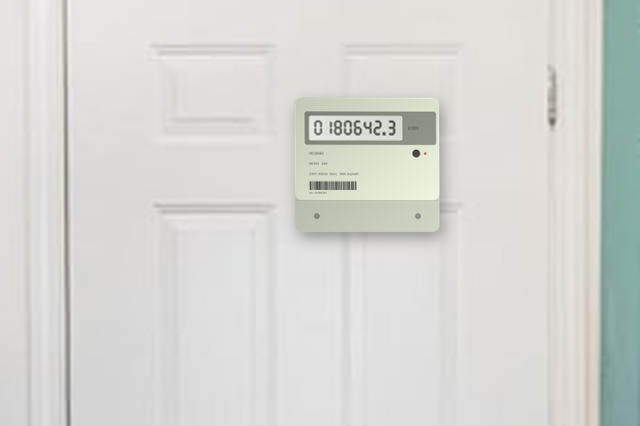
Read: 180642.3kWh
